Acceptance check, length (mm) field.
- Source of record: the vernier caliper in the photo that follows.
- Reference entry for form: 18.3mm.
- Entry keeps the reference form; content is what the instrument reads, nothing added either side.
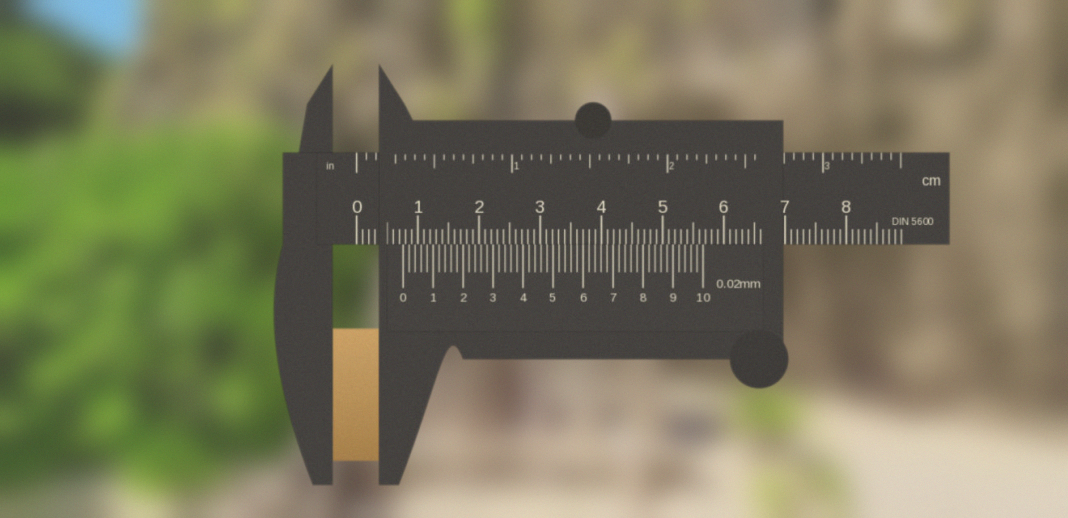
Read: 7.6mm
